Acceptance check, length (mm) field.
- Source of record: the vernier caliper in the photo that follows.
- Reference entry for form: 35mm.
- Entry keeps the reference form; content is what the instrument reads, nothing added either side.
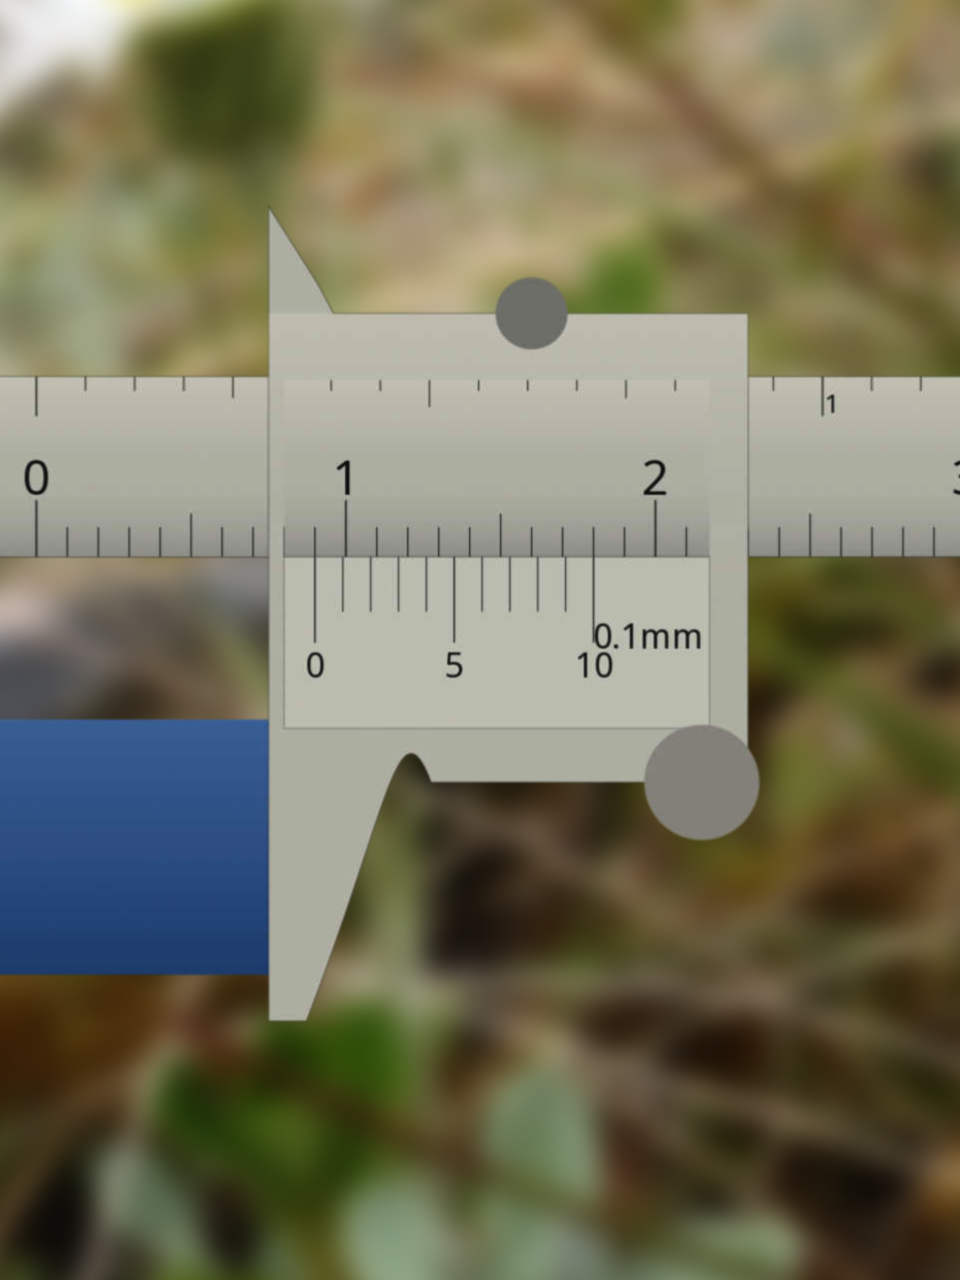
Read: 9.0mm
